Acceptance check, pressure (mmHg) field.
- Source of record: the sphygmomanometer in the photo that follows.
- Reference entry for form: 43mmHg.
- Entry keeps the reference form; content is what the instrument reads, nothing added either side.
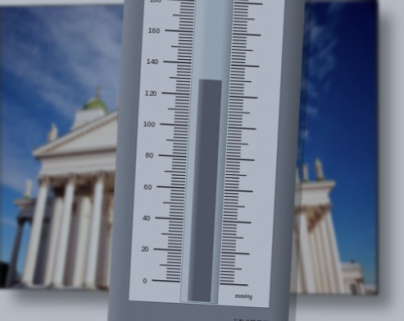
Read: 130mmHg
